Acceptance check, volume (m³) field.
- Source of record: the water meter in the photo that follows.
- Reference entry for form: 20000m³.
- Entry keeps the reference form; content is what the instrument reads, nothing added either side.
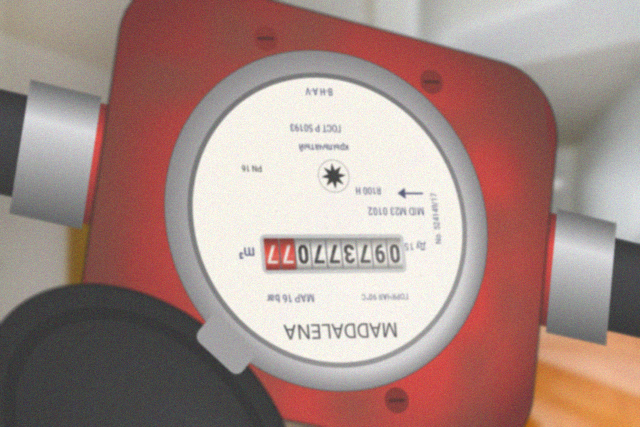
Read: 973770.77m³
